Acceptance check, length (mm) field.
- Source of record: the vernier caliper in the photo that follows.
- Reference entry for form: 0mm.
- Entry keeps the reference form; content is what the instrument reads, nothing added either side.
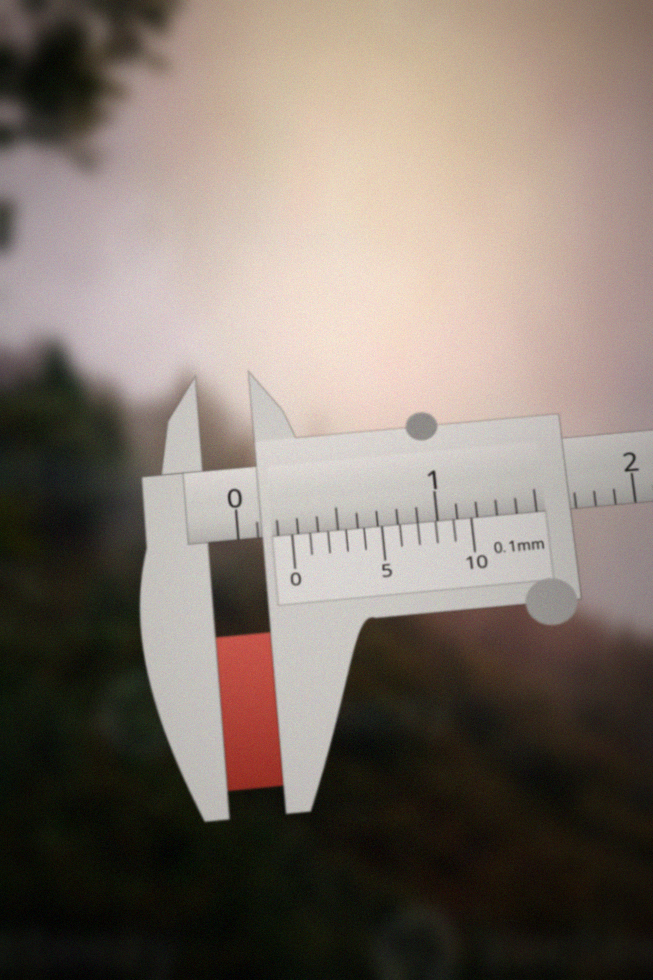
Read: 2.7mm
